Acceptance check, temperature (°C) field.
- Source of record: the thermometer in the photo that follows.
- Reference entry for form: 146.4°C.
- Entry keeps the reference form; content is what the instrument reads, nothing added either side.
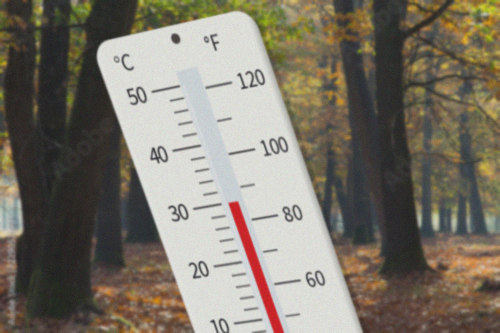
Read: 30°C
